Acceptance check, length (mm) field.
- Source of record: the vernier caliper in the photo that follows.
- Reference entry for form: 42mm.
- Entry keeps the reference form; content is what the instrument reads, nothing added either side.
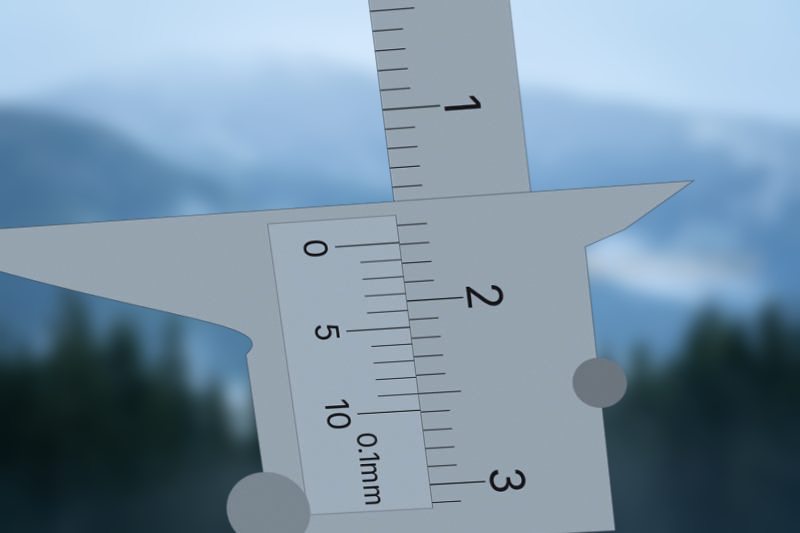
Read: 16.9mm
